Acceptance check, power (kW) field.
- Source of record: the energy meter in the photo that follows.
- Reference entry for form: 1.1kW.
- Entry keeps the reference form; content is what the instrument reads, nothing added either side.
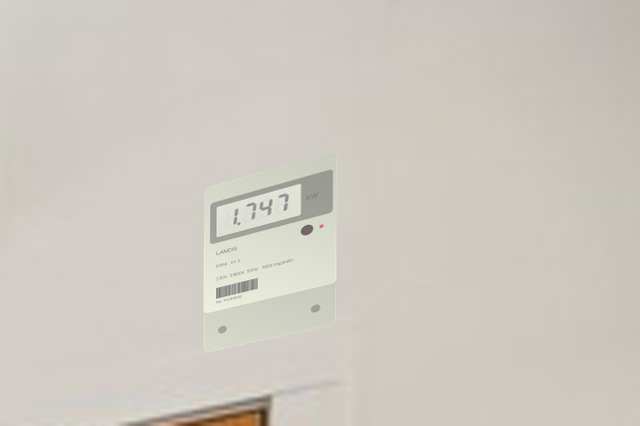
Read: 1.747kW
